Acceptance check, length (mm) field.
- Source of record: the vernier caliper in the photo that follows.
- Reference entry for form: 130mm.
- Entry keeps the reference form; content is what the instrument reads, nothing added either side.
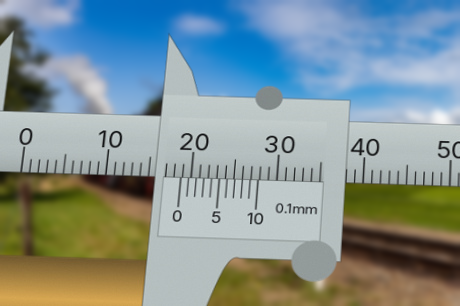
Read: 18.8mm
